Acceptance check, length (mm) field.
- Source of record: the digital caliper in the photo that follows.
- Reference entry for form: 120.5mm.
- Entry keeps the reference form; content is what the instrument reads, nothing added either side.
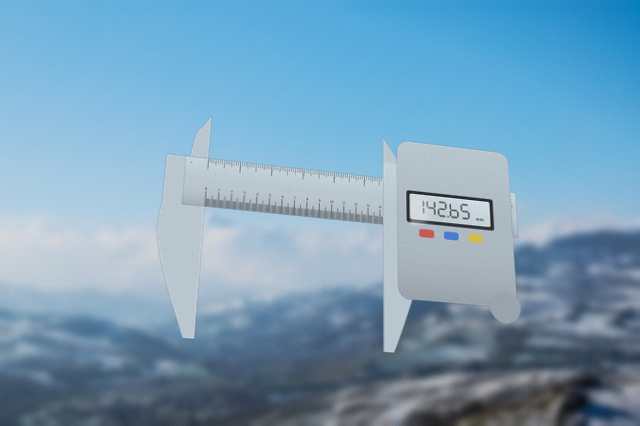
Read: 142.65mm
